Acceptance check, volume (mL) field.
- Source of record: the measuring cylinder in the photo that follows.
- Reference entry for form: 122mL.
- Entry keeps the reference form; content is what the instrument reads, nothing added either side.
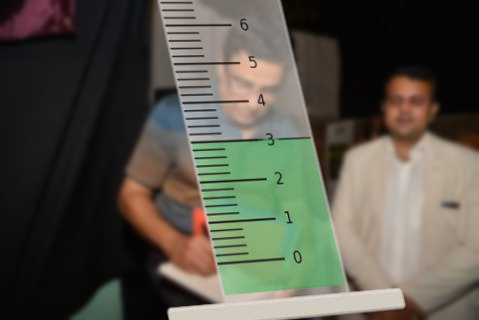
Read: 3mL
